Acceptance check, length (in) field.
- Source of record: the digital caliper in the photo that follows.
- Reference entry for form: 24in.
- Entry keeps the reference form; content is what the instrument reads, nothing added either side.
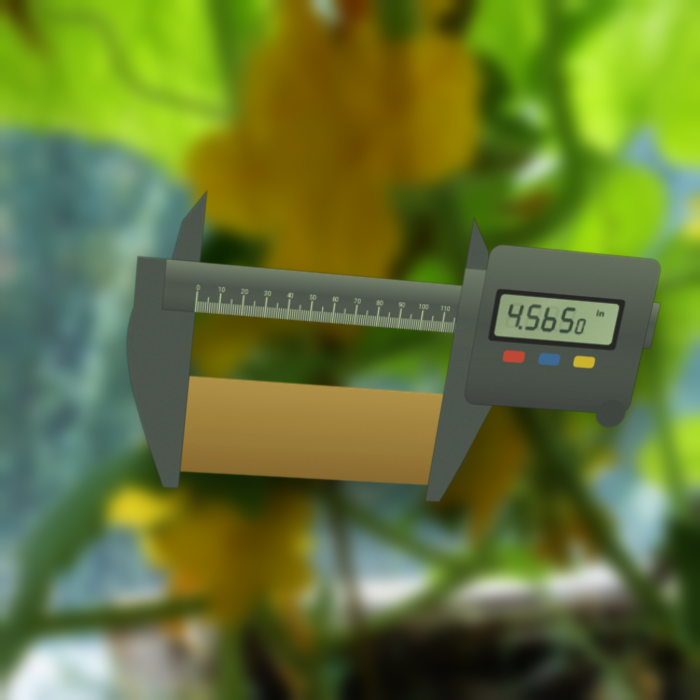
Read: 4.5650in
